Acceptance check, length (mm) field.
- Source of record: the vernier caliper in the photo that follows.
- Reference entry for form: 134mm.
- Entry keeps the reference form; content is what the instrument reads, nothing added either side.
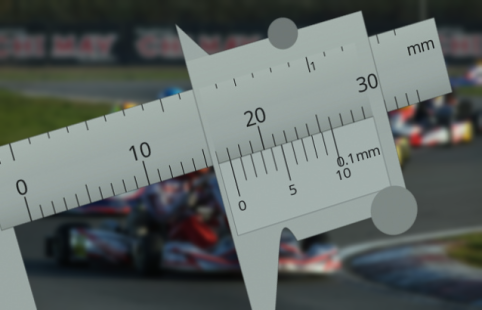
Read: 17.0mm
